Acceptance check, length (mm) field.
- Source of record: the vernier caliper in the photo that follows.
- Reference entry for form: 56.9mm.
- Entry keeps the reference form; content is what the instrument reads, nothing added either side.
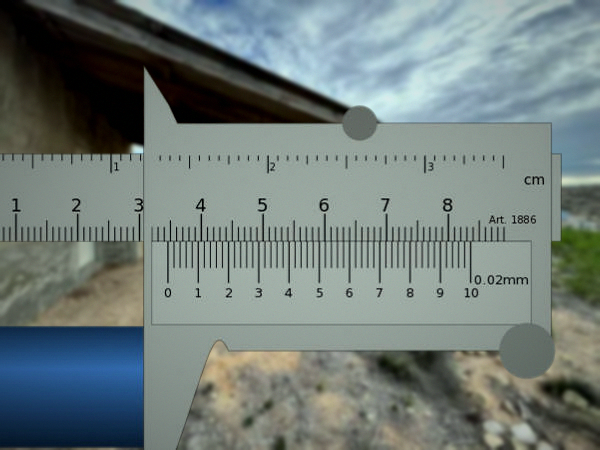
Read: 34.6mm
